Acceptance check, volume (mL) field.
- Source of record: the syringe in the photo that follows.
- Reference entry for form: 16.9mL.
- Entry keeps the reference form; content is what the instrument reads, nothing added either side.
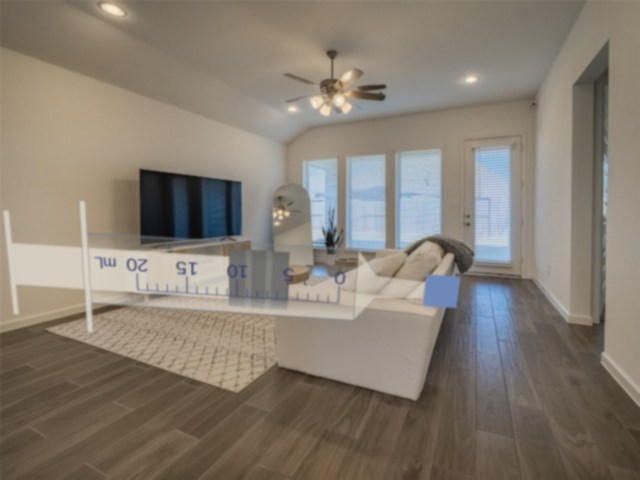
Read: 5mL
